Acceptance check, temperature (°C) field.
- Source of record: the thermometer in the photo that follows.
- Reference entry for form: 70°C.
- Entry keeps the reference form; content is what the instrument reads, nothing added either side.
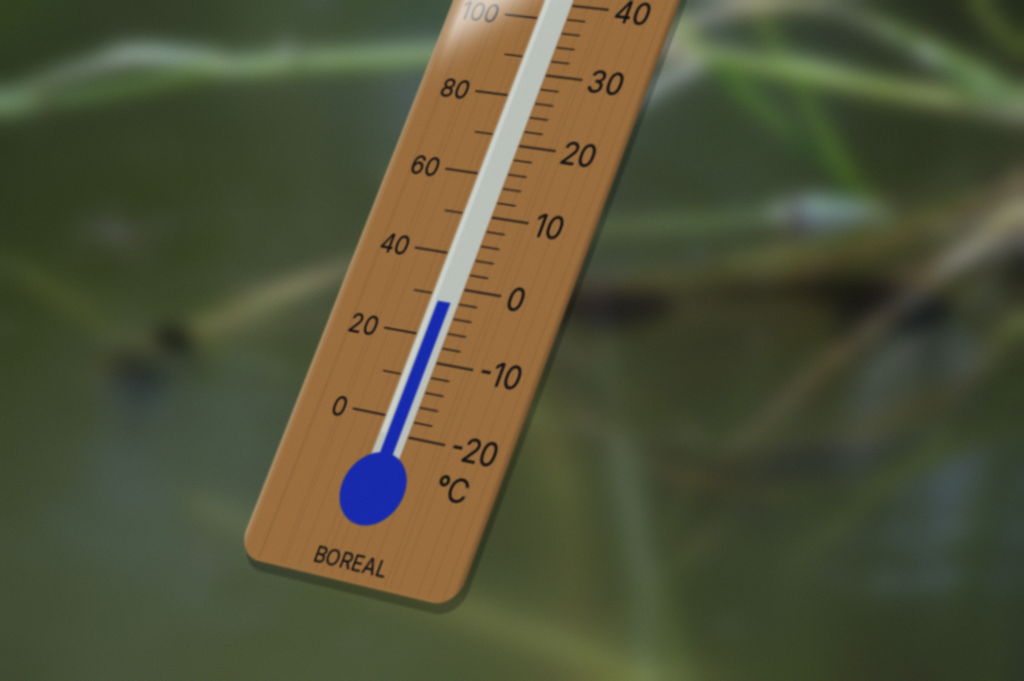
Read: -2°C
